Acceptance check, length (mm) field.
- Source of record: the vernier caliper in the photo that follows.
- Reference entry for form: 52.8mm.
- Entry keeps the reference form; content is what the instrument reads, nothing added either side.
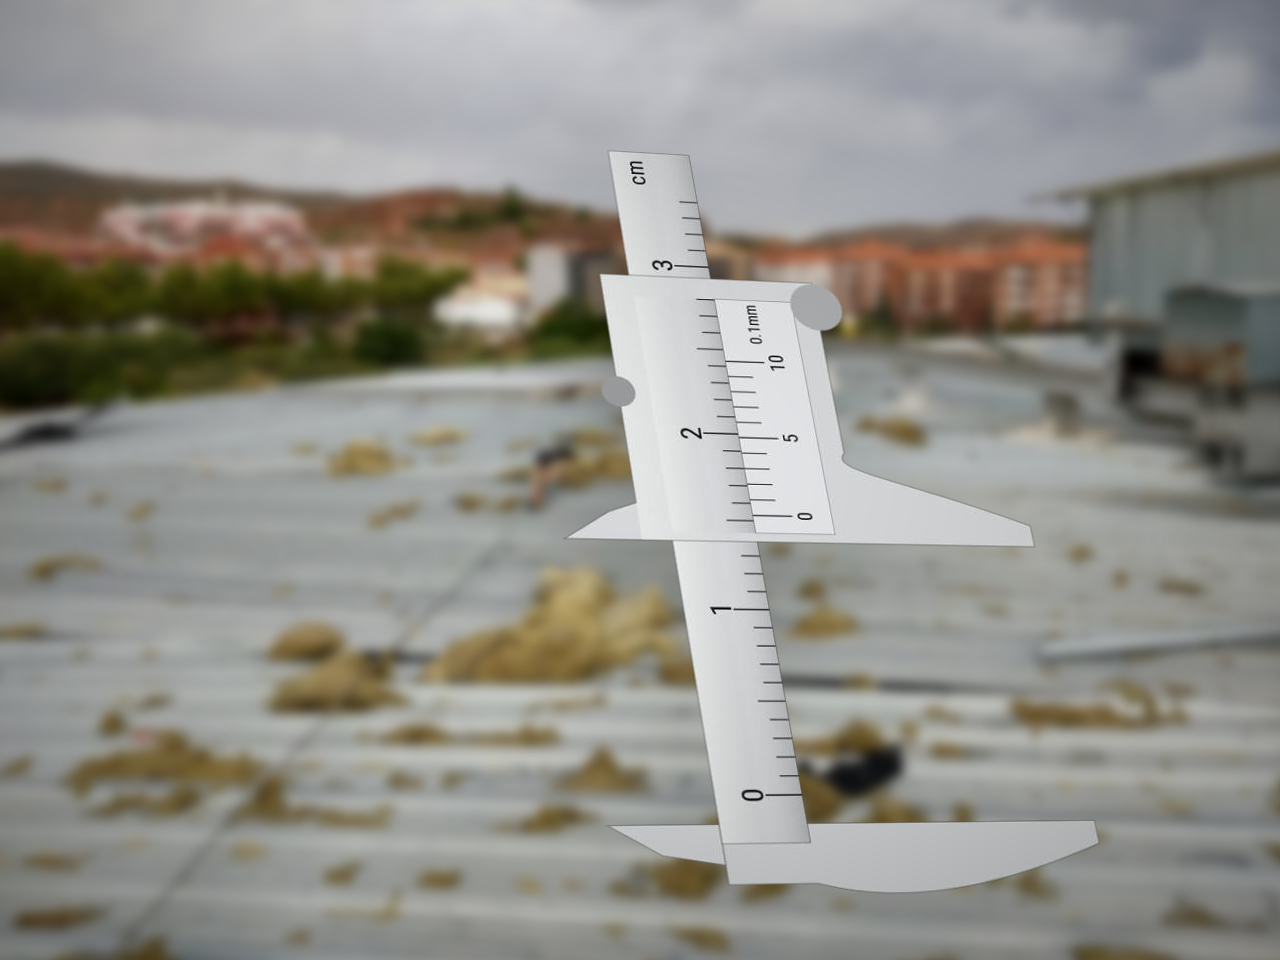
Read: 15.3mm
